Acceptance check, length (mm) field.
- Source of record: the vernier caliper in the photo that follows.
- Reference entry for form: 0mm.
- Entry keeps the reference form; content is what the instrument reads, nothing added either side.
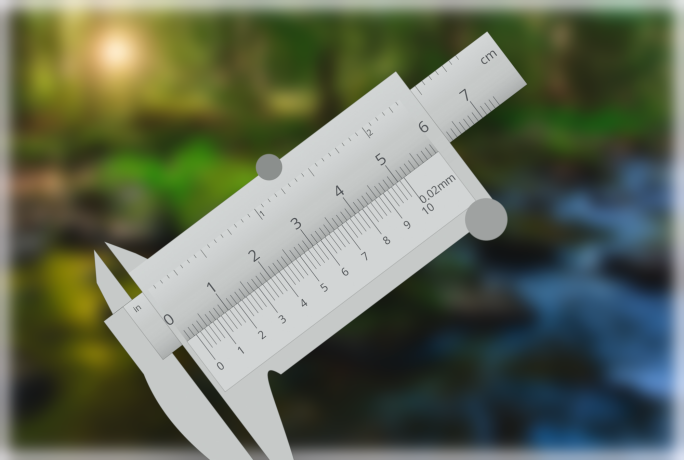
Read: 2.4mm
